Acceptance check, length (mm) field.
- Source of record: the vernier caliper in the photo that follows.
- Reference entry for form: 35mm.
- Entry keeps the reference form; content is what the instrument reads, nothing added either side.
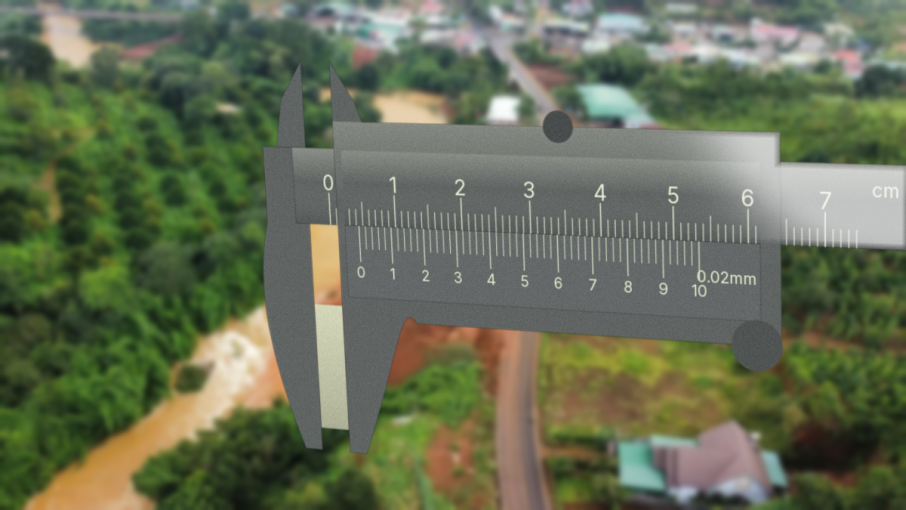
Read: 4.4mm
